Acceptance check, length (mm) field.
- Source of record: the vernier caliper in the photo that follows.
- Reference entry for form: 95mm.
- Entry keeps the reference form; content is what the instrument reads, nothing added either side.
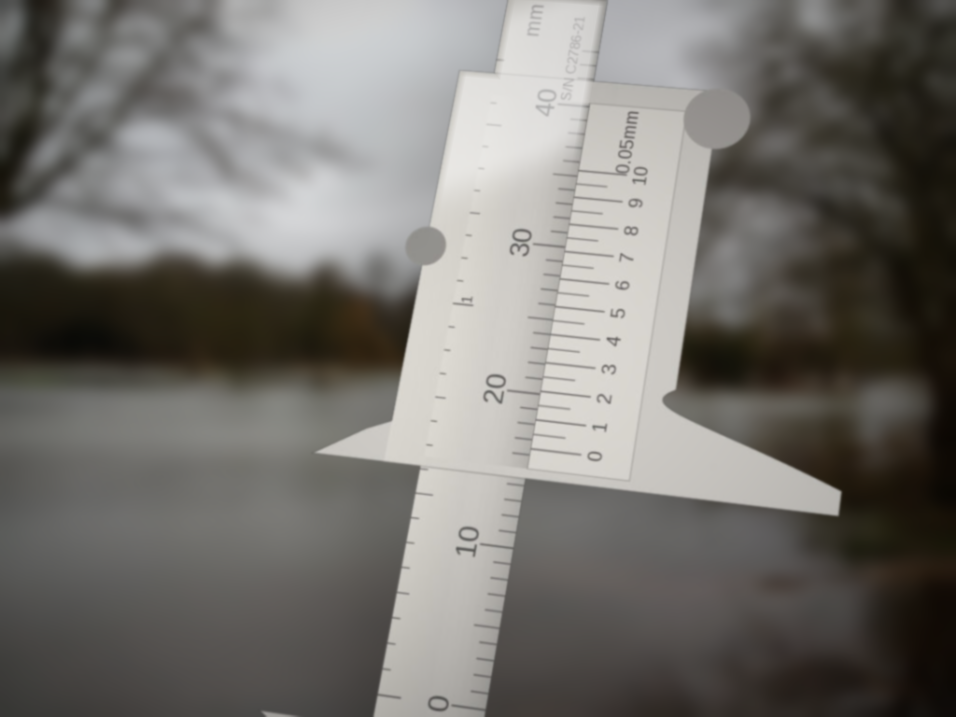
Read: 16.4mm
